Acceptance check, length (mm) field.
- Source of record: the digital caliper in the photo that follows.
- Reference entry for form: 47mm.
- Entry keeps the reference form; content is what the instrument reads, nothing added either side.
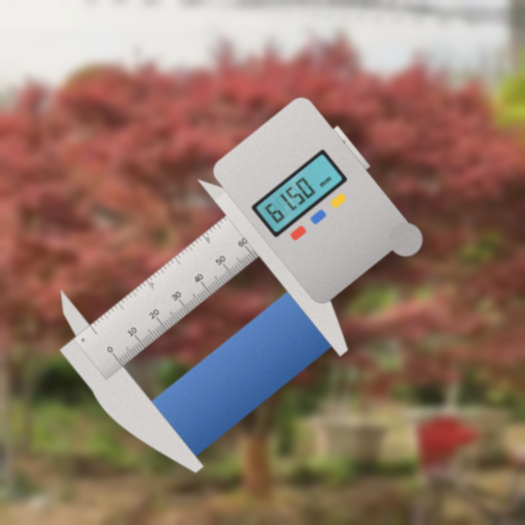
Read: 61.50mm
